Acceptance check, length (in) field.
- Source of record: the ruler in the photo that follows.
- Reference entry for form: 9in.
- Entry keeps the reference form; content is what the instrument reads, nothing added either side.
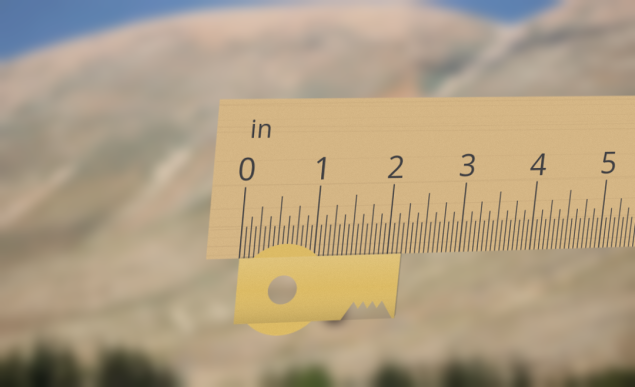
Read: 2.1875in
